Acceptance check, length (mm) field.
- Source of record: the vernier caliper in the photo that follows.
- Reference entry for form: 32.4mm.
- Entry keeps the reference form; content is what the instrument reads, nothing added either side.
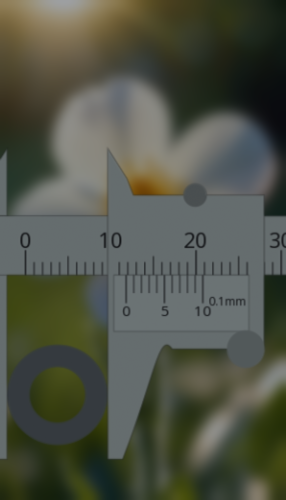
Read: 11.8mm
